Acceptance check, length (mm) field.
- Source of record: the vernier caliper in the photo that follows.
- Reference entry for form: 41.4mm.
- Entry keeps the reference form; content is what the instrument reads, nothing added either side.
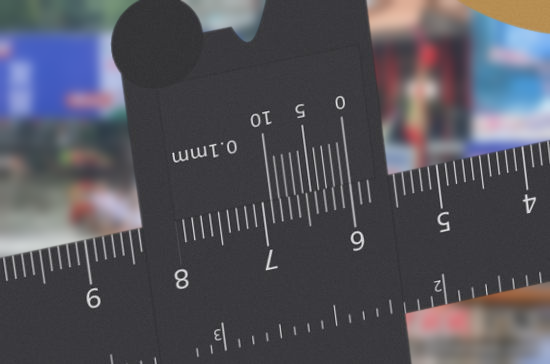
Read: 60.0mm
